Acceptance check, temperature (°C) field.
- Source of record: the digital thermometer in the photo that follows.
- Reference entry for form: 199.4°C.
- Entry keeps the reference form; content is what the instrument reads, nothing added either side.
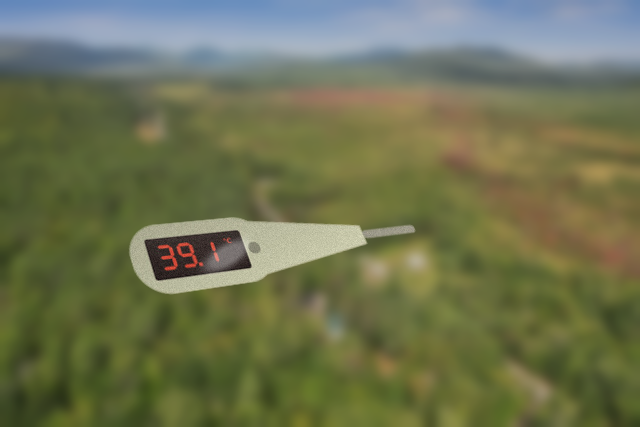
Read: 39.1°C
